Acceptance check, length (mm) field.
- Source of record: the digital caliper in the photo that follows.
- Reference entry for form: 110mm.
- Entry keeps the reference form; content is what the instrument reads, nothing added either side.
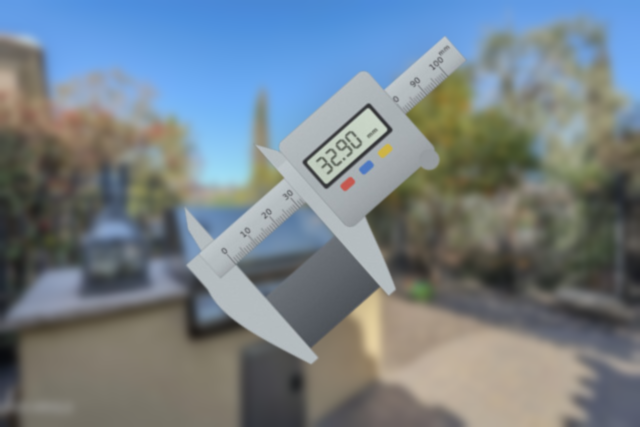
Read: 32.90mm
